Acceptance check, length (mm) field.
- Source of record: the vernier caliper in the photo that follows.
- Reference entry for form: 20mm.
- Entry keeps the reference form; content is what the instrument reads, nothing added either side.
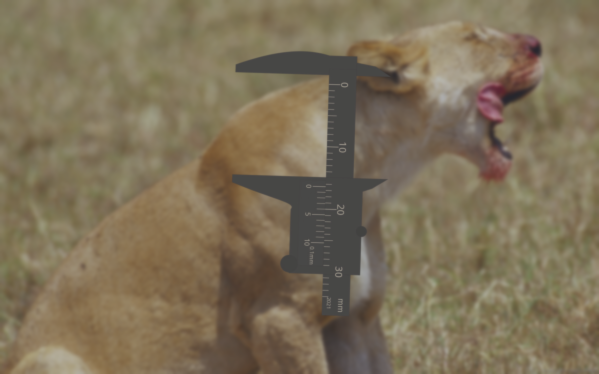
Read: 16.4mm
